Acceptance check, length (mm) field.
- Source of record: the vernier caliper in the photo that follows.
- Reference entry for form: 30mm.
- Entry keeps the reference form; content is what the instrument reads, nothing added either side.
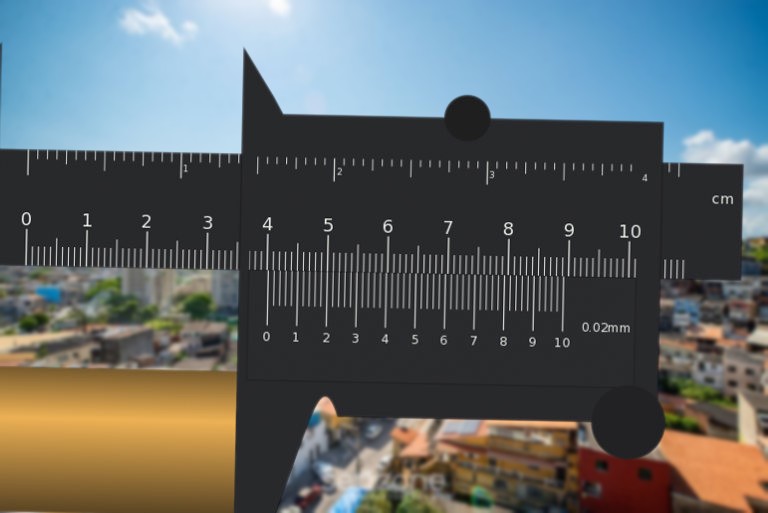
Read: 40.2mm
